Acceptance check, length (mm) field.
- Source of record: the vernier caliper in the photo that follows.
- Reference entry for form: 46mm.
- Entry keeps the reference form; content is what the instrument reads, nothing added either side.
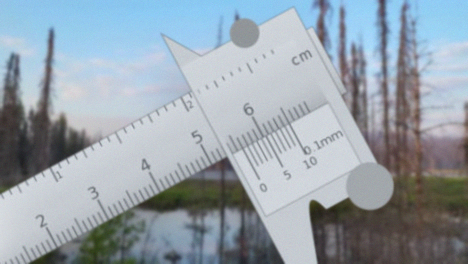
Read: 56.0mm
